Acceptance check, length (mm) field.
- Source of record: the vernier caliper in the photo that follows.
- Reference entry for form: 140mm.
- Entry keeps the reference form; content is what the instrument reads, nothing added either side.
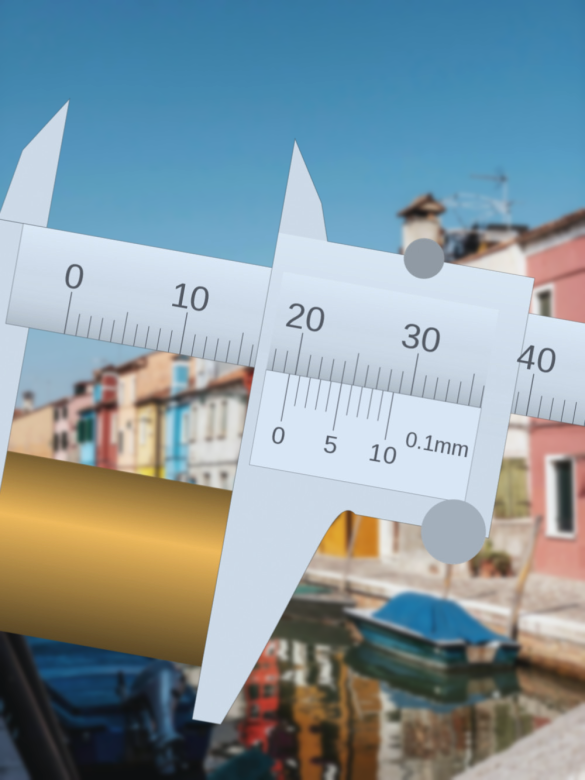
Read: 19.5mm
